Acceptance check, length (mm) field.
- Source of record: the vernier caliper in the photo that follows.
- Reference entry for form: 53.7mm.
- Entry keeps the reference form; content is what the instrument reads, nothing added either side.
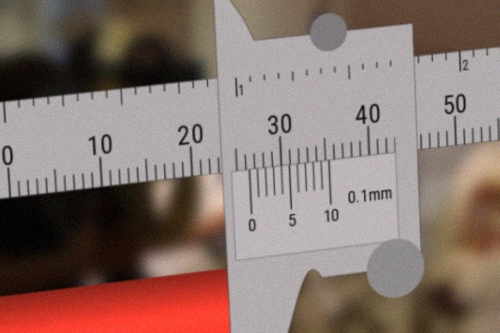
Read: 26.4mm
